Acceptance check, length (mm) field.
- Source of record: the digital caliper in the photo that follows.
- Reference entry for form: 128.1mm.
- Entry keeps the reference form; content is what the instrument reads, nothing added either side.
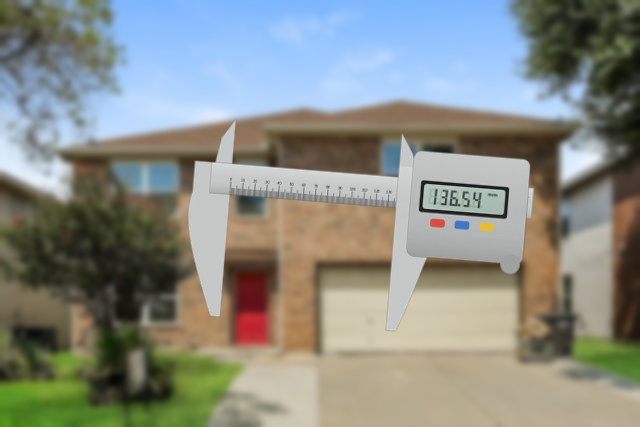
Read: 136.54mm
